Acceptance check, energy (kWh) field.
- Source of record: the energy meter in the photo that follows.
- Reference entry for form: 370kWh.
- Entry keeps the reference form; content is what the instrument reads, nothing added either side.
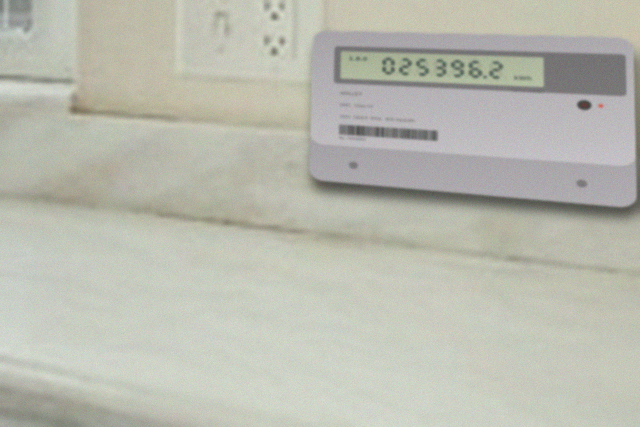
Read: 25396.2kWh
